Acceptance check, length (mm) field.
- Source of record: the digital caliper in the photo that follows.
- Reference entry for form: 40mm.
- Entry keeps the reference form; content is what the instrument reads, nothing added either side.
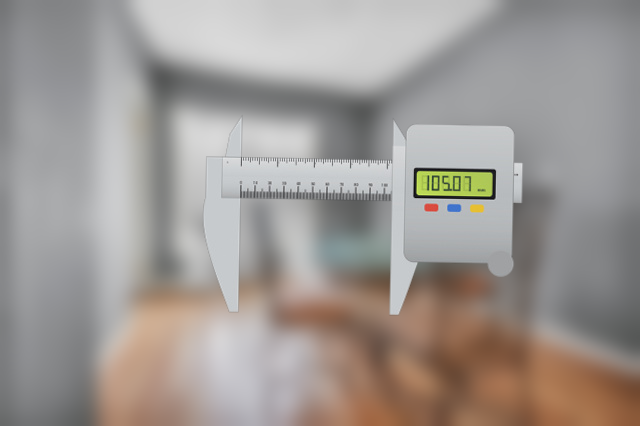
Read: 105.07mm
